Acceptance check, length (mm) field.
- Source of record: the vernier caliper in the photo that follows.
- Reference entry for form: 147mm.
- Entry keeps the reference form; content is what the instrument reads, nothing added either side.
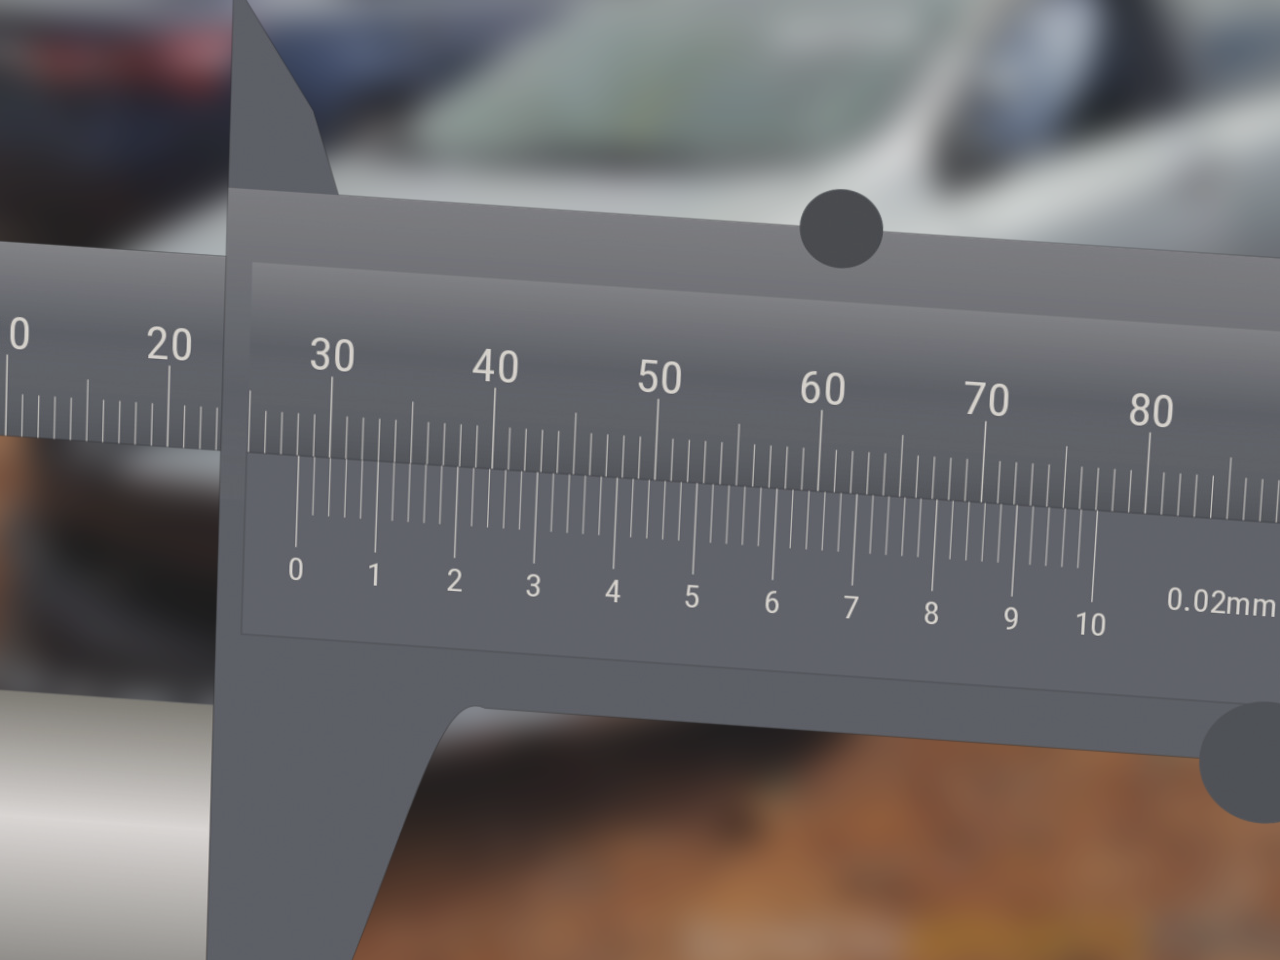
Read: 28.1mm
